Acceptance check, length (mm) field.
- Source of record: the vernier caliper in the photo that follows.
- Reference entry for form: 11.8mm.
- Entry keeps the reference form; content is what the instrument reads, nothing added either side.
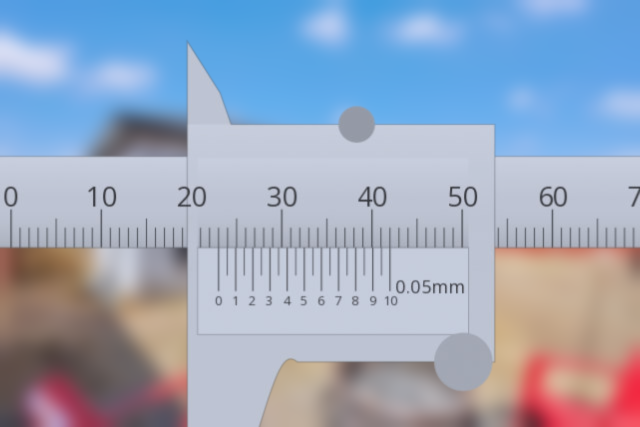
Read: 23.0mm
